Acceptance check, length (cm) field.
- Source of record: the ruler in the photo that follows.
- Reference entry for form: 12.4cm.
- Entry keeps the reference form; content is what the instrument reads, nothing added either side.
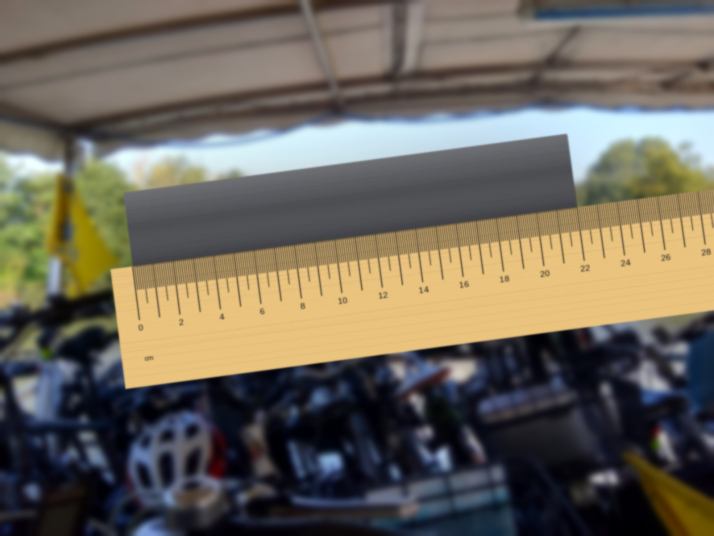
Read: 22cm
